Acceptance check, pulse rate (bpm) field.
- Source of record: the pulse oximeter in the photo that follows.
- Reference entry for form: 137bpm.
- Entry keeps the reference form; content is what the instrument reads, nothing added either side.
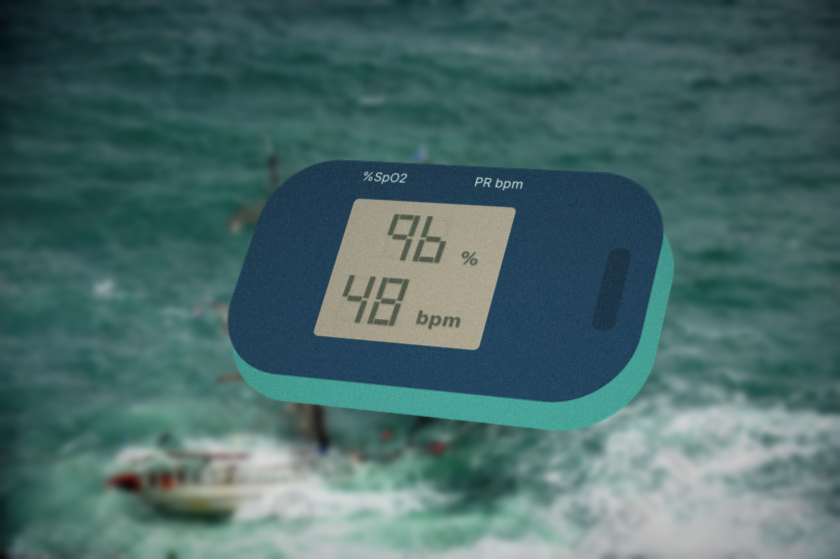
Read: 48bpm
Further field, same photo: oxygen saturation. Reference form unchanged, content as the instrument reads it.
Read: 96%
